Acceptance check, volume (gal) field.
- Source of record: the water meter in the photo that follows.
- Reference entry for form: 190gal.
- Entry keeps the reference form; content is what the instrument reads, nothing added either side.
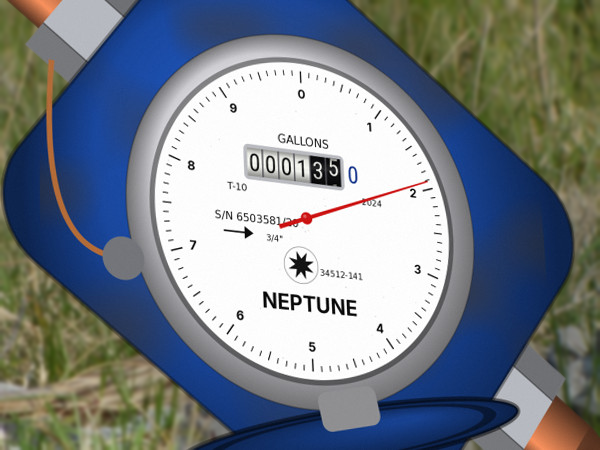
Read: 1351.9gal
